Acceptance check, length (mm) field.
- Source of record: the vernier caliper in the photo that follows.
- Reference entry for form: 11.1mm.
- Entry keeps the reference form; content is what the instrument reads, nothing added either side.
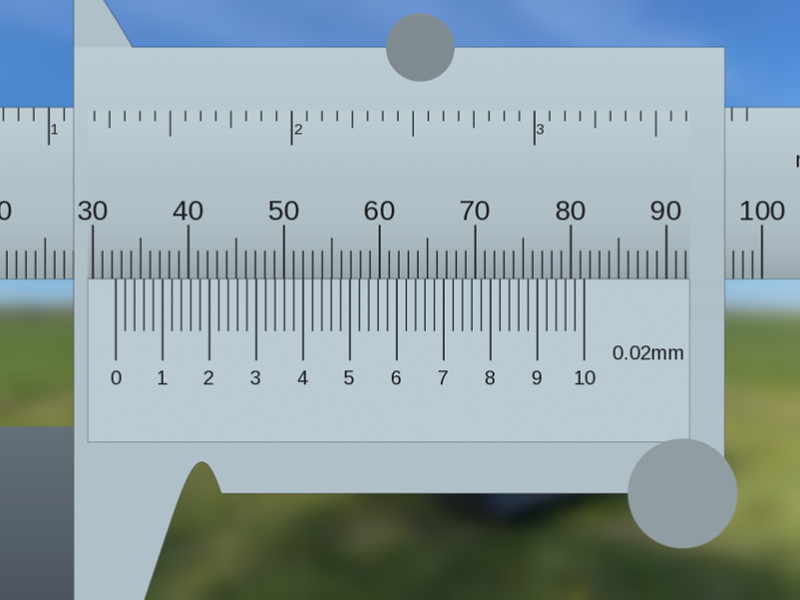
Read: 32.4mm
